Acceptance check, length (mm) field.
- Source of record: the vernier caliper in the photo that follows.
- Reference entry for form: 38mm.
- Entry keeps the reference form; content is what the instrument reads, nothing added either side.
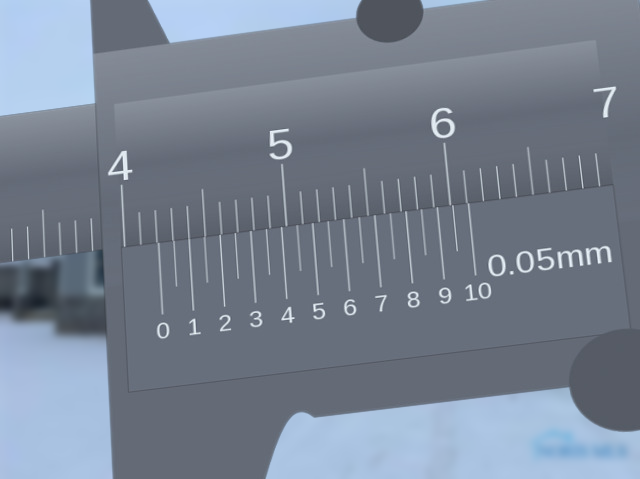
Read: 42.1mm
